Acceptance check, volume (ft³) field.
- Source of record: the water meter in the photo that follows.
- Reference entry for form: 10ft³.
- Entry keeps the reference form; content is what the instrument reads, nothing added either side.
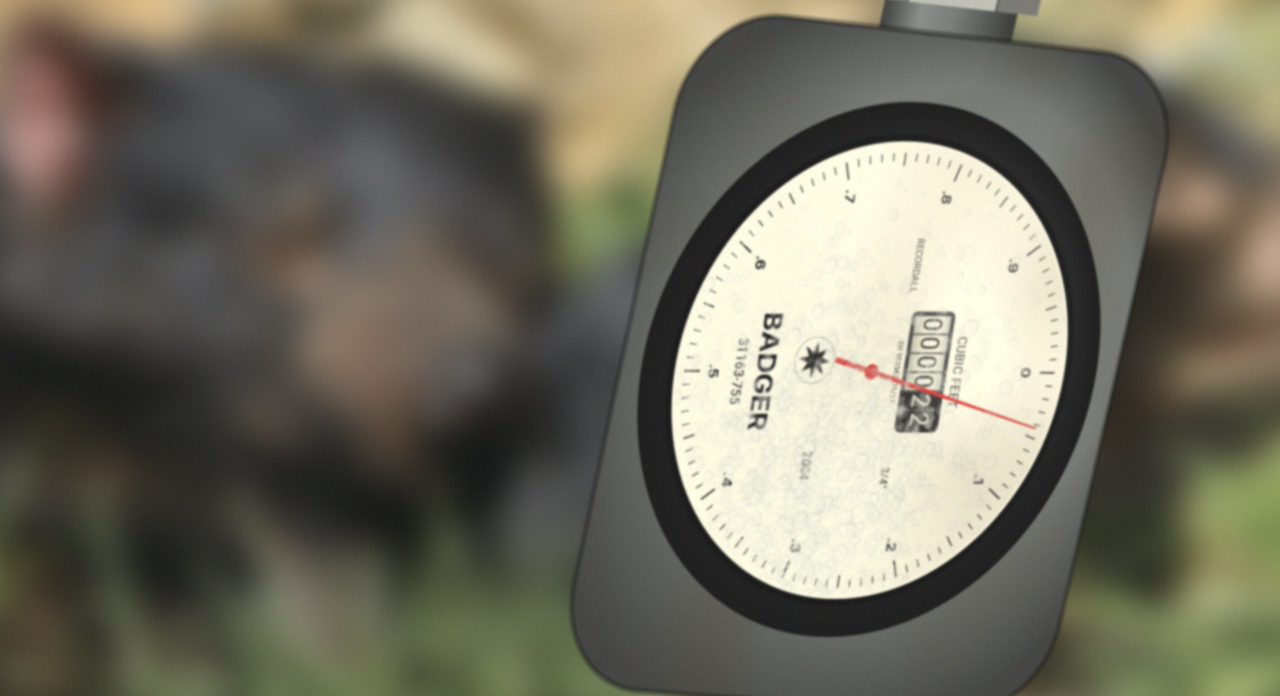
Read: 22.04ft³
